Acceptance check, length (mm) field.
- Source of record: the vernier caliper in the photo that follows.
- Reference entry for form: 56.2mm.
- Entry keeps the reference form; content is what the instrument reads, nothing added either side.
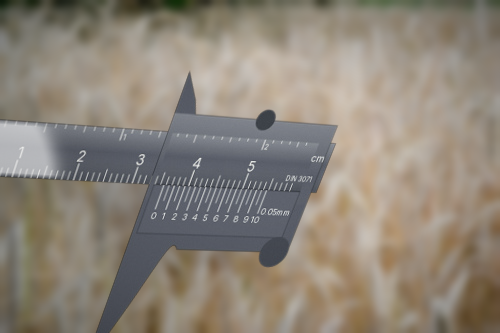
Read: 35.6mm
